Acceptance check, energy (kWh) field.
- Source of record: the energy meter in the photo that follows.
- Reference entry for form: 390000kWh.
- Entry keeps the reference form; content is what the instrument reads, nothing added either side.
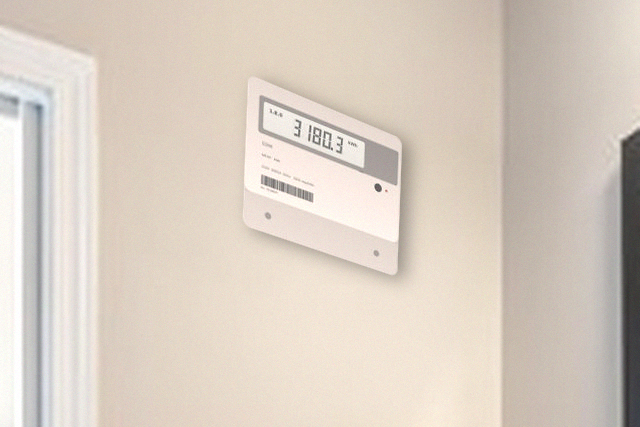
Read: 3180.3kWh
